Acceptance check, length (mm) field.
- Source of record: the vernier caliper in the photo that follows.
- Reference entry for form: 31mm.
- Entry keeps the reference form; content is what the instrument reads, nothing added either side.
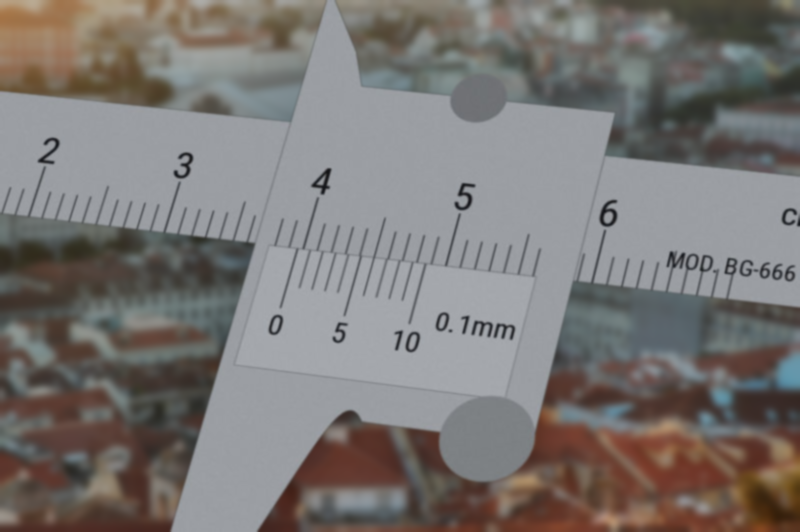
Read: 39.6mm
